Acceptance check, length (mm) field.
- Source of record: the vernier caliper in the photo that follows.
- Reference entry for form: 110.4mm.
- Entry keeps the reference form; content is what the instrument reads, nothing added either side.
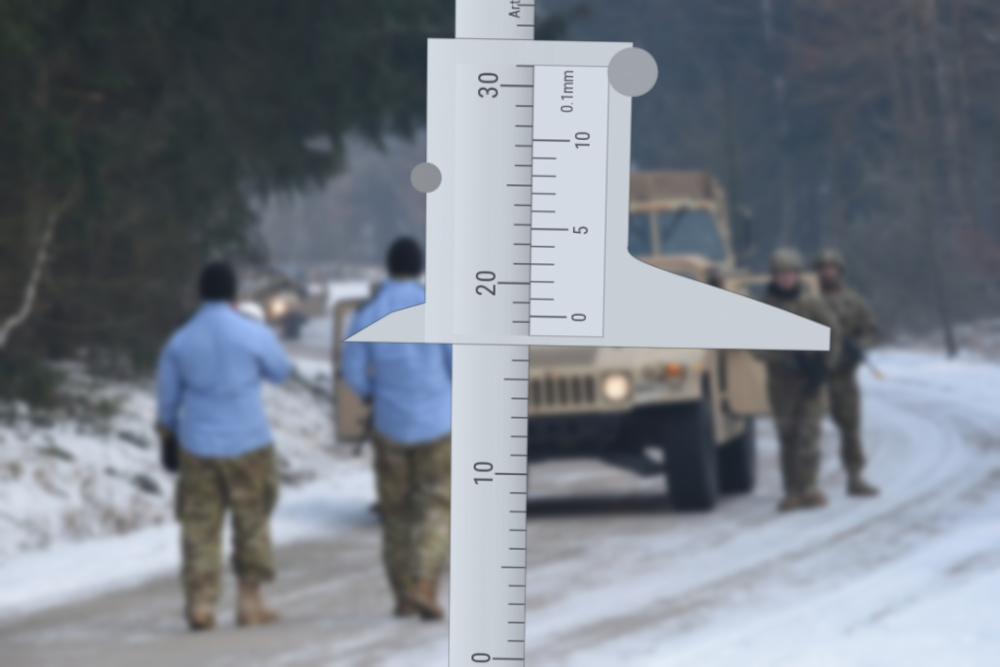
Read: 18.3mm
